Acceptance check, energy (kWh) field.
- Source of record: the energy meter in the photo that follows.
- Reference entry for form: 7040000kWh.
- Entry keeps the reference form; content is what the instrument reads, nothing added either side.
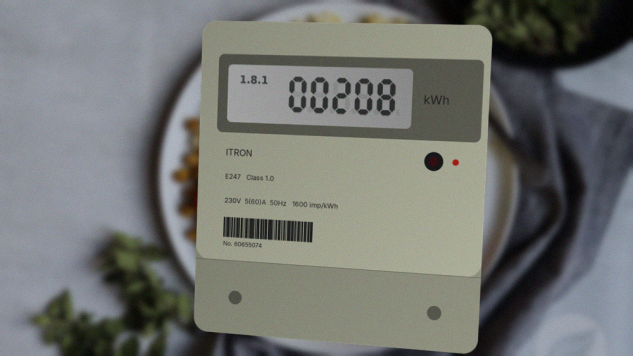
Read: 208kWh
